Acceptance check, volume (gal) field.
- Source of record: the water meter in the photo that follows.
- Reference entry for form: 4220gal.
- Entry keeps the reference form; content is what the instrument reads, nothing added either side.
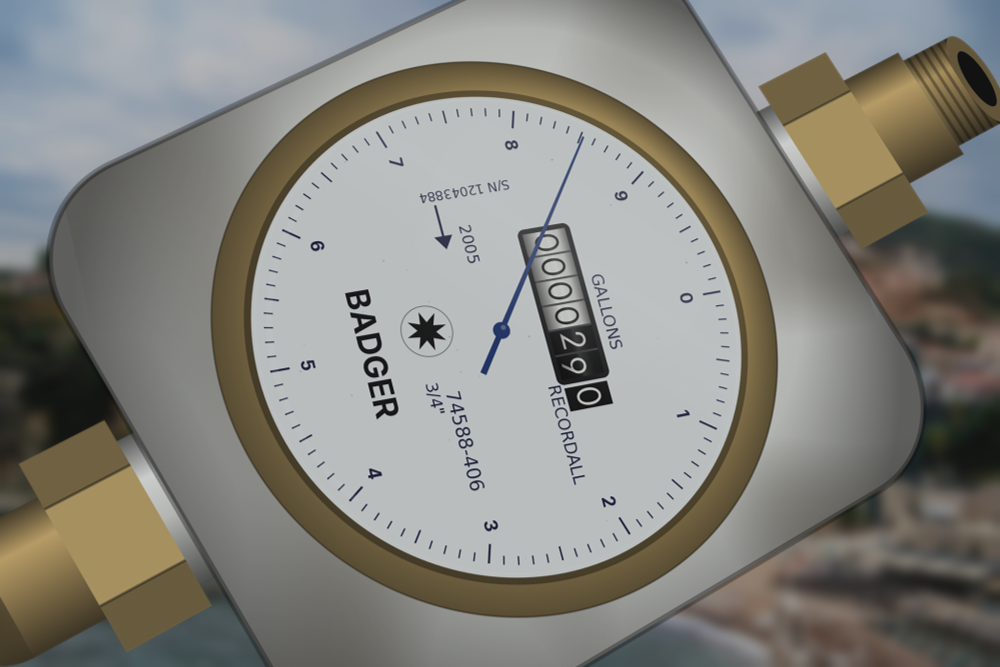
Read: 288.5gal
